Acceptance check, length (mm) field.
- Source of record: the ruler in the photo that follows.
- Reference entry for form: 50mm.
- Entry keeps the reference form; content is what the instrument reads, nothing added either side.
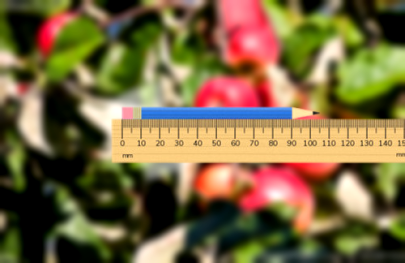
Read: 105mm
